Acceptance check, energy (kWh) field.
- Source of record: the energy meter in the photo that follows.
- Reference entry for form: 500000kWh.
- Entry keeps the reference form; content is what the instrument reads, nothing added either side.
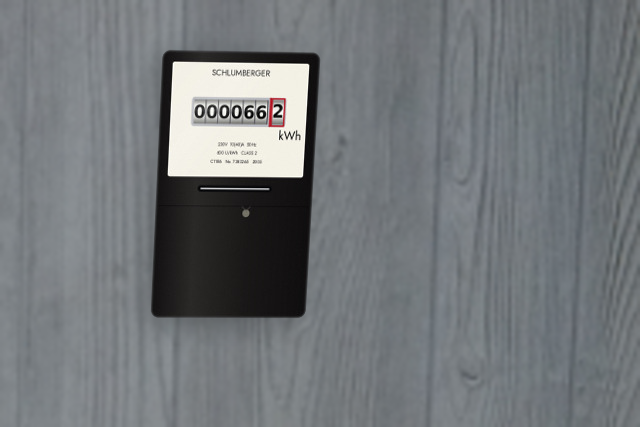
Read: 66.2kWh
